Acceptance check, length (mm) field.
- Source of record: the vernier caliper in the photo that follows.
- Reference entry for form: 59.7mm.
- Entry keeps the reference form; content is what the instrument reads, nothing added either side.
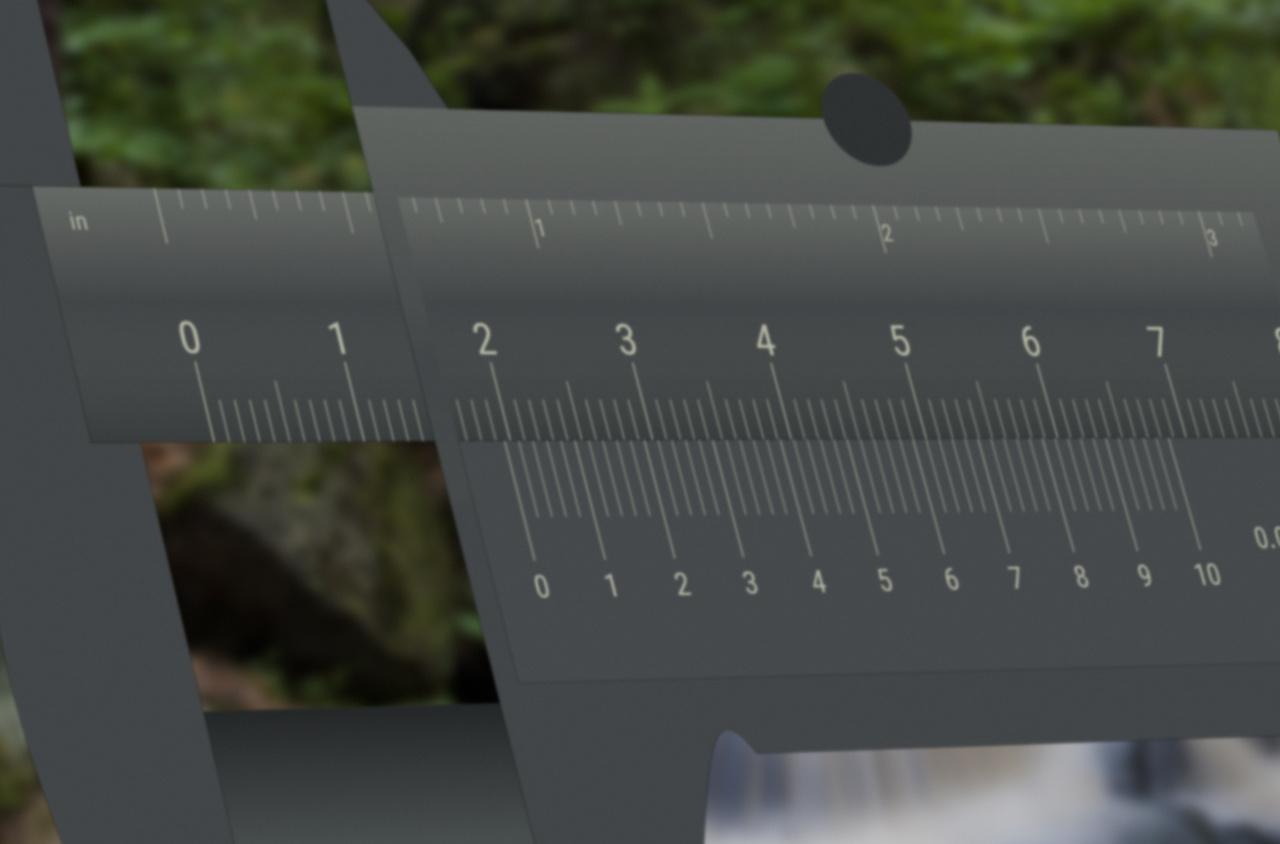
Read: 19.6mm
